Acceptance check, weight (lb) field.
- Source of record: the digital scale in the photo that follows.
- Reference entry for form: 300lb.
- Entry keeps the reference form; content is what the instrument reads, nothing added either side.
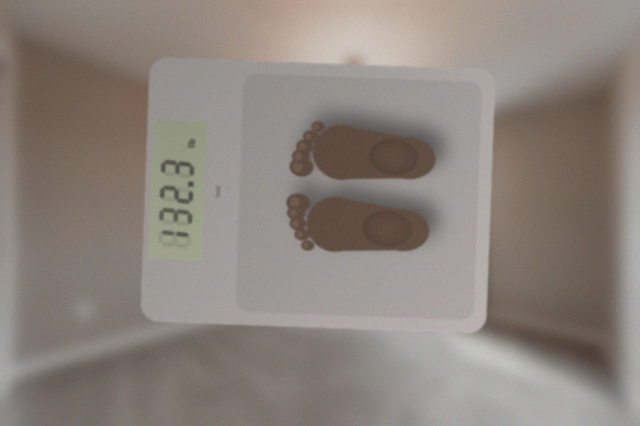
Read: 132.3lb
